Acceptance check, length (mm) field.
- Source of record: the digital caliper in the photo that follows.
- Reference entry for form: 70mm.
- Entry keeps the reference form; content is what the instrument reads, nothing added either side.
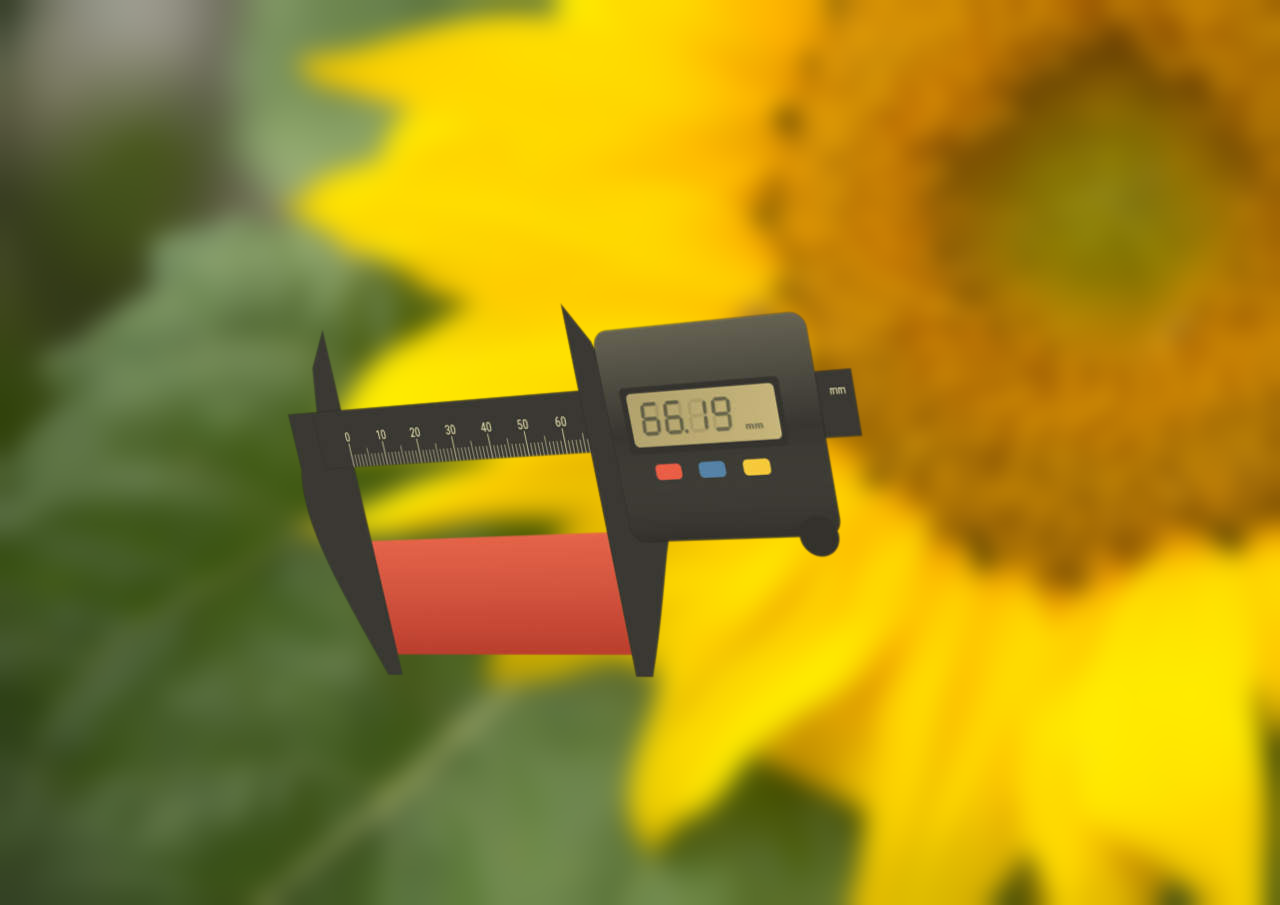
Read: 66.19mm
